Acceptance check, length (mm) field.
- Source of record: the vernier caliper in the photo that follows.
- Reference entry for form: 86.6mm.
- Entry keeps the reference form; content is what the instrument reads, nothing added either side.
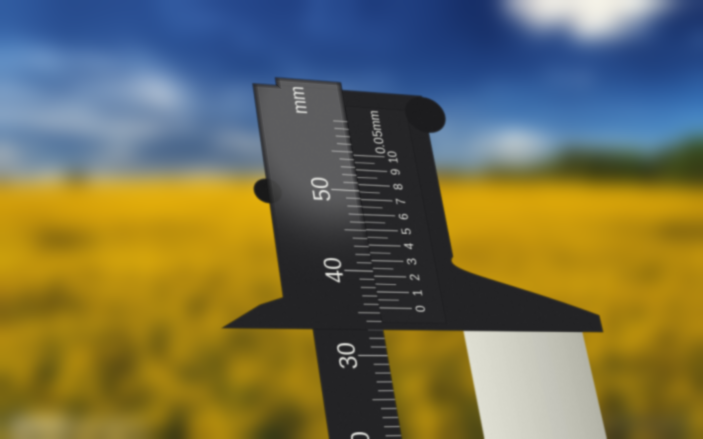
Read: 35.6mm
